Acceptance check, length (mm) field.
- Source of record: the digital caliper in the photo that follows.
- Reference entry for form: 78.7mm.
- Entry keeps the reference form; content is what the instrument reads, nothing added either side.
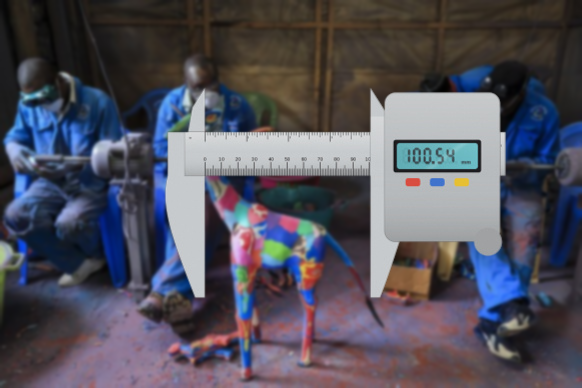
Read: 100.54mm
